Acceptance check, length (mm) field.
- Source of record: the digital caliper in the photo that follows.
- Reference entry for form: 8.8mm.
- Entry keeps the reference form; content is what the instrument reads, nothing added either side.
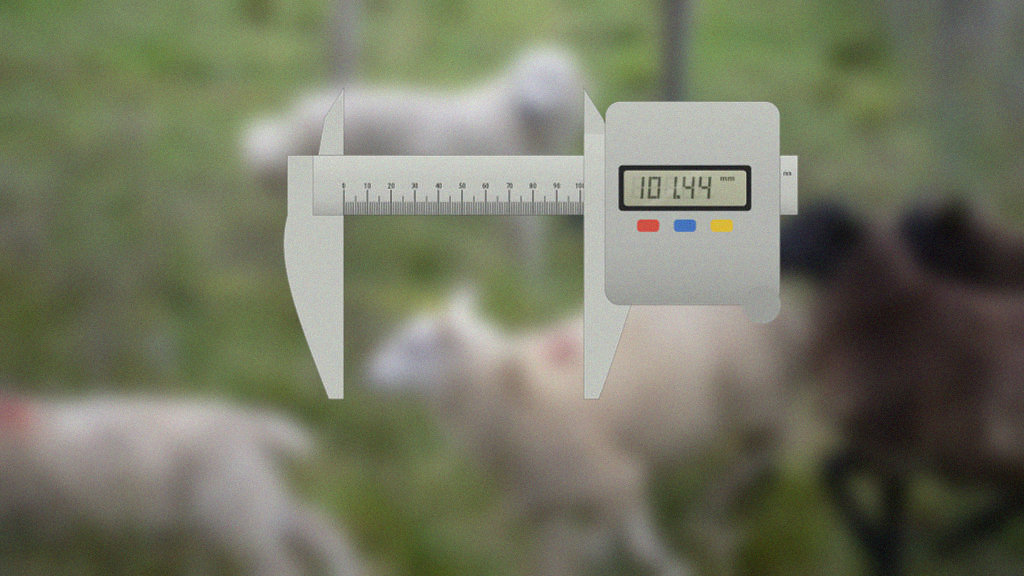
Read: 101.44mm
